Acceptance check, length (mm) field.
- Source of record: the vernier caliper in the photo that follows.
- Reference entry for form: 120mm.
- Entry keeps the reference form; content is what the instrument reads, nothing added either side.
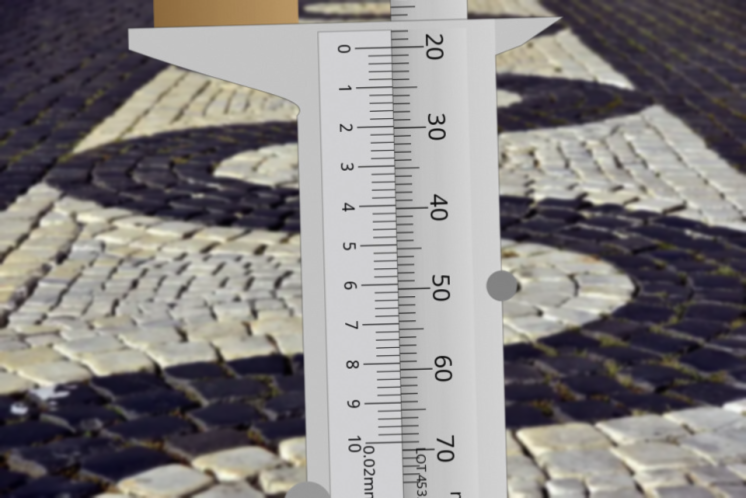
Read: 20.0mm
